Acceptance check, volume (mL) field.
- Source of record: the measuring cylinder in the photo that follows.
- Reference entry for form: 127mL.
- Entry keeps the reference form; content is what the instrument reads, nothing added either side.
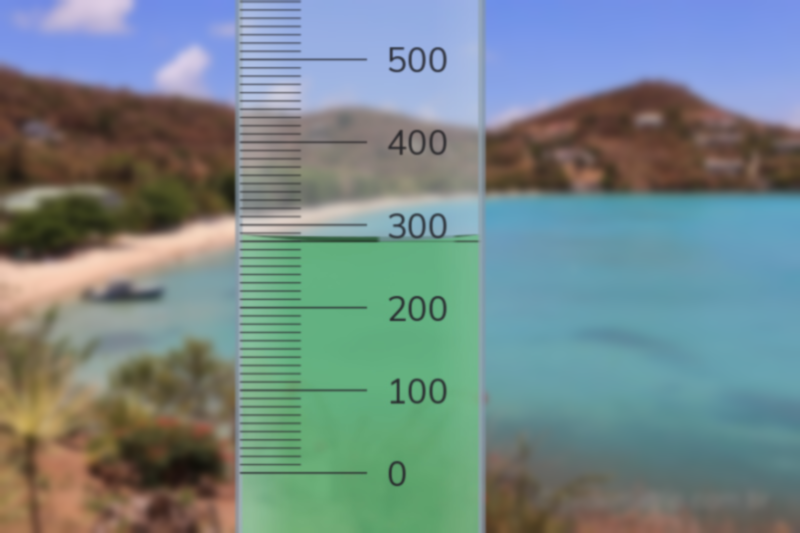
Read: 280mL
